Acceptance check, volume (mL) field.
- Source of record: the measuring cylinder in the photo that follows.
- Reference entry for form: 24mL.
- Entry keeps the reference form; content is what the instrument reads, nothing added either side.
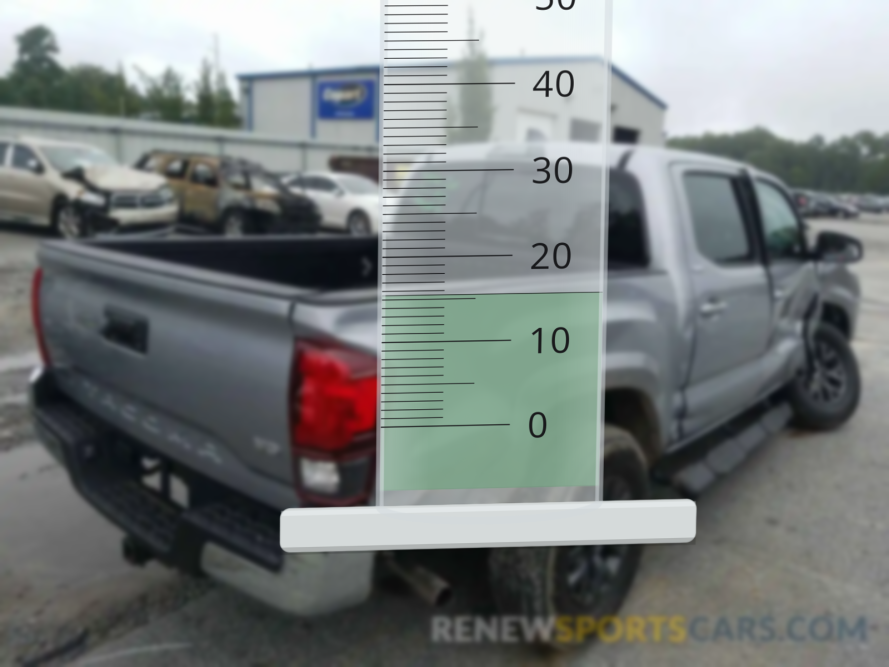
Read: 15.5mL
